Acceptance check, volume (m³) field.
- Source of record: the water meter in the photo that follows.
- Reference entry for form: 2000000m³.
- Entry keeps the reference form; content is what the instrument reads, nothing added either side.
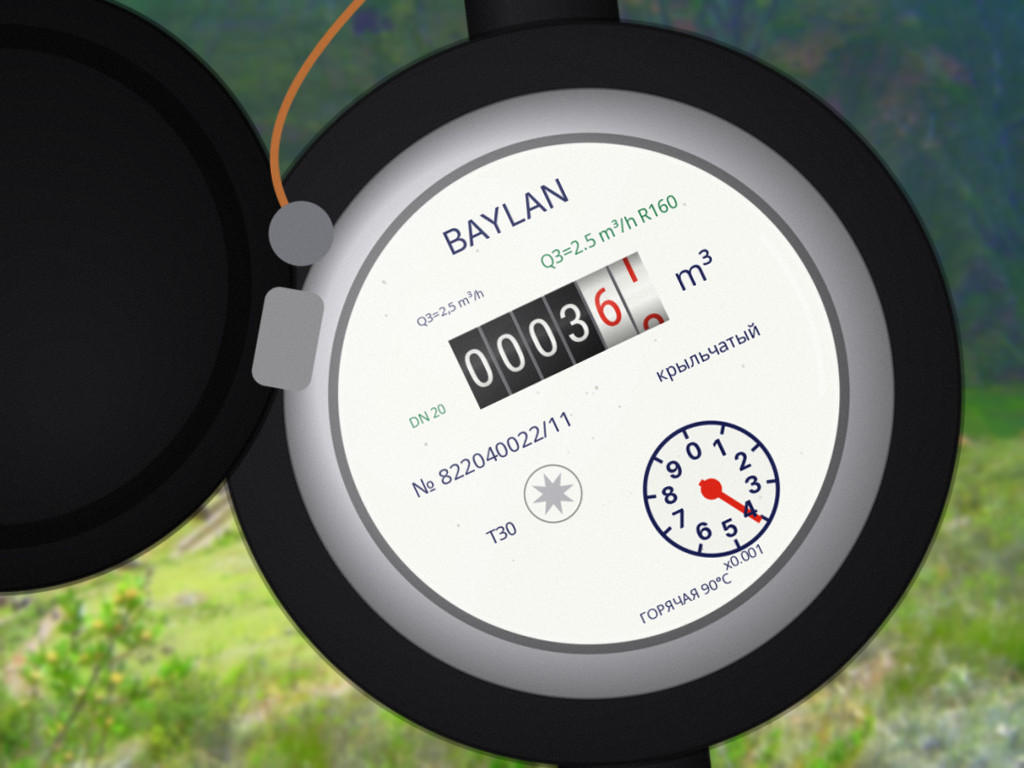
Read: 3.614m³
